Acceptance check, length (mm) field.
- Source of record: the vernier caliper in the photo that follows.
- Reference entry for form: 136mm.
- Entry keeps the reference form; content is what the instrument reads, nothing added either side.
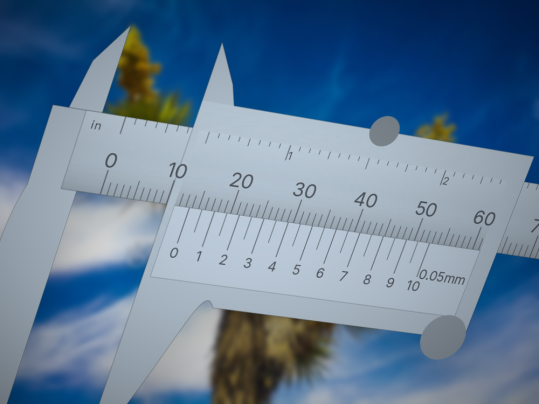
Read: 13.6mm
